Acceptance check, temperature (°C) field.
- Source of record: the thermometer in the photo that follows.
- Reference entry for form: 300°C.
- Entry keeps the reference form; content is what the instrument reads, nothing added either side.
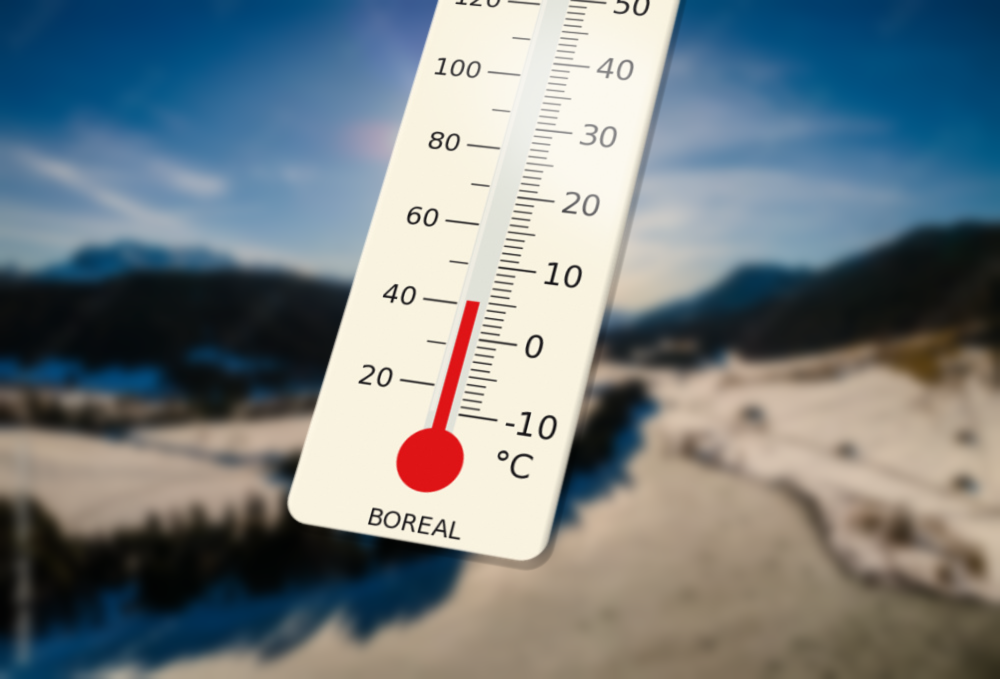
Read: 5°C
